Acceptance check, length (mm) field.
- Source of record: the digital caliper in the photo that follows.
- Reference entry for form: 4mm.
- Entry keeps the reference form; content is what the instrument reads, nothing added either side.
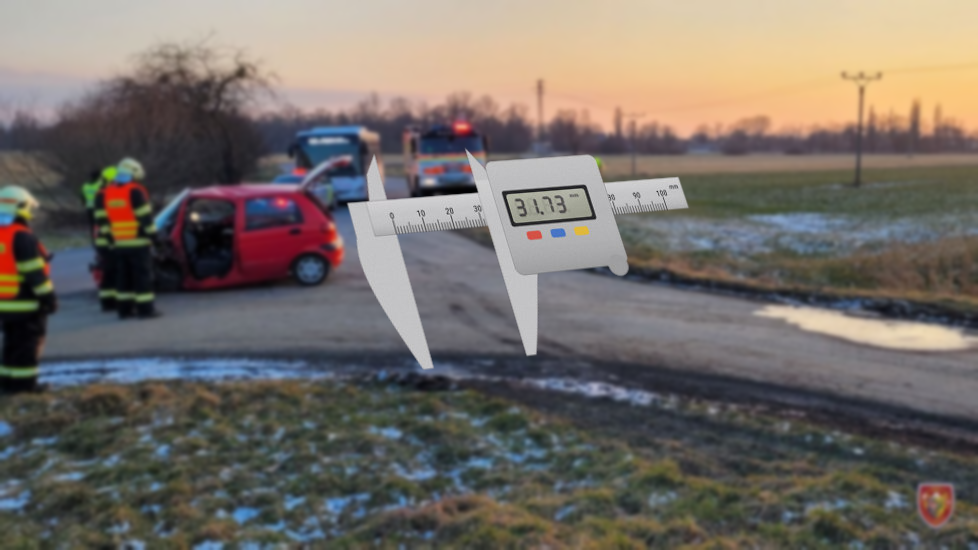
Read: 31.73mm
